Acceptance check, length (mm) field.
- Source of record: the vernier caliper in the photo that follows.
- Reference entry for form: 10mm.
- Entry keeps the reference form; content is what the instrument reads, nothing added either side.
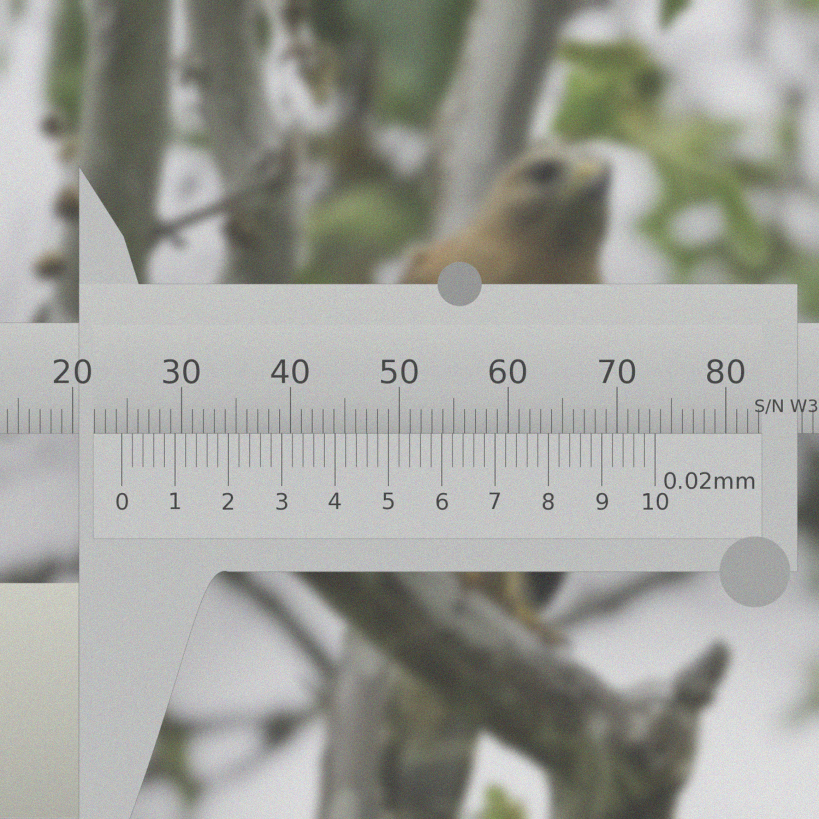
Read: 24.5mm
